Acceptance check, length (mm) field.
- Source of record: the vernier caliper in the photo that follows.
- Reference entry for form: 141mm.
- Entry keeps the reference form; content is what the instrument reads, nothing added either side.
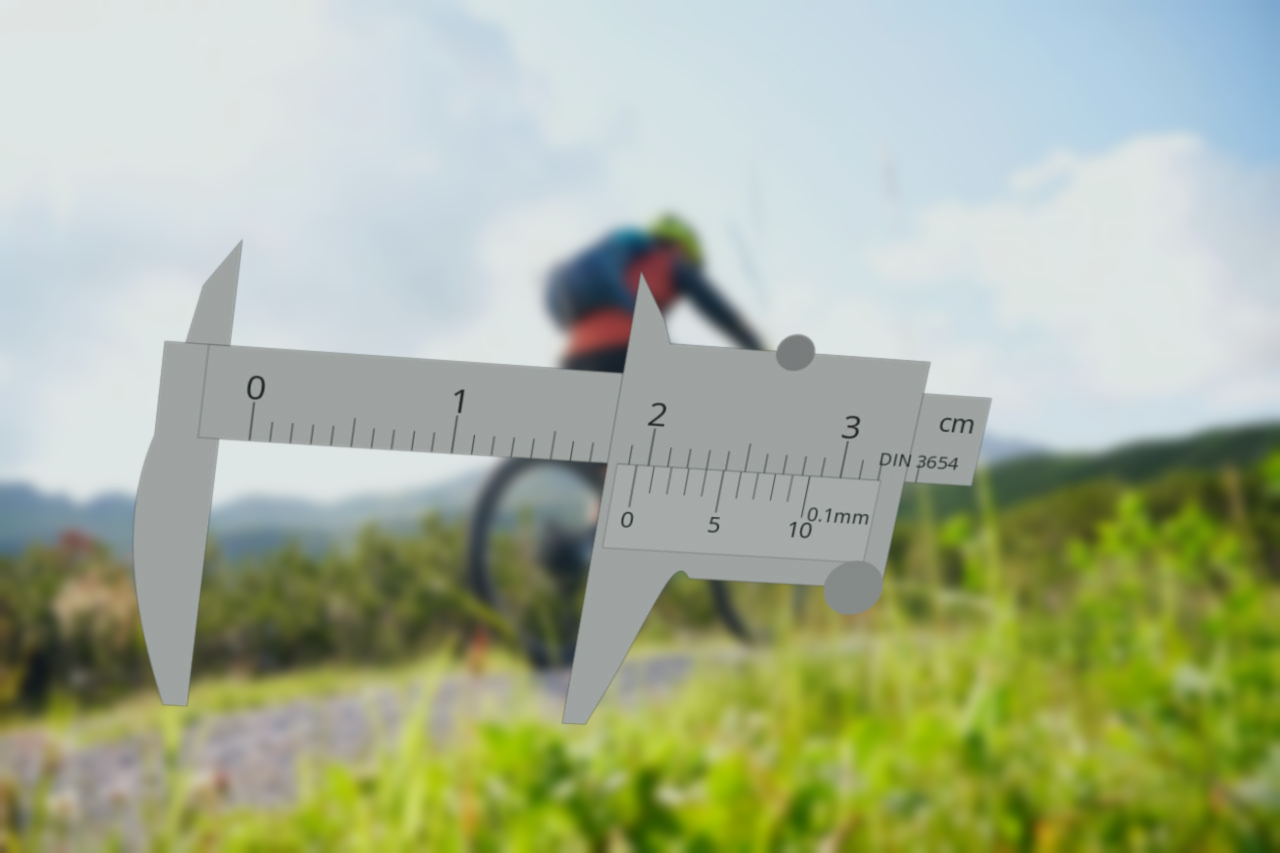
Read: 19.4mm
